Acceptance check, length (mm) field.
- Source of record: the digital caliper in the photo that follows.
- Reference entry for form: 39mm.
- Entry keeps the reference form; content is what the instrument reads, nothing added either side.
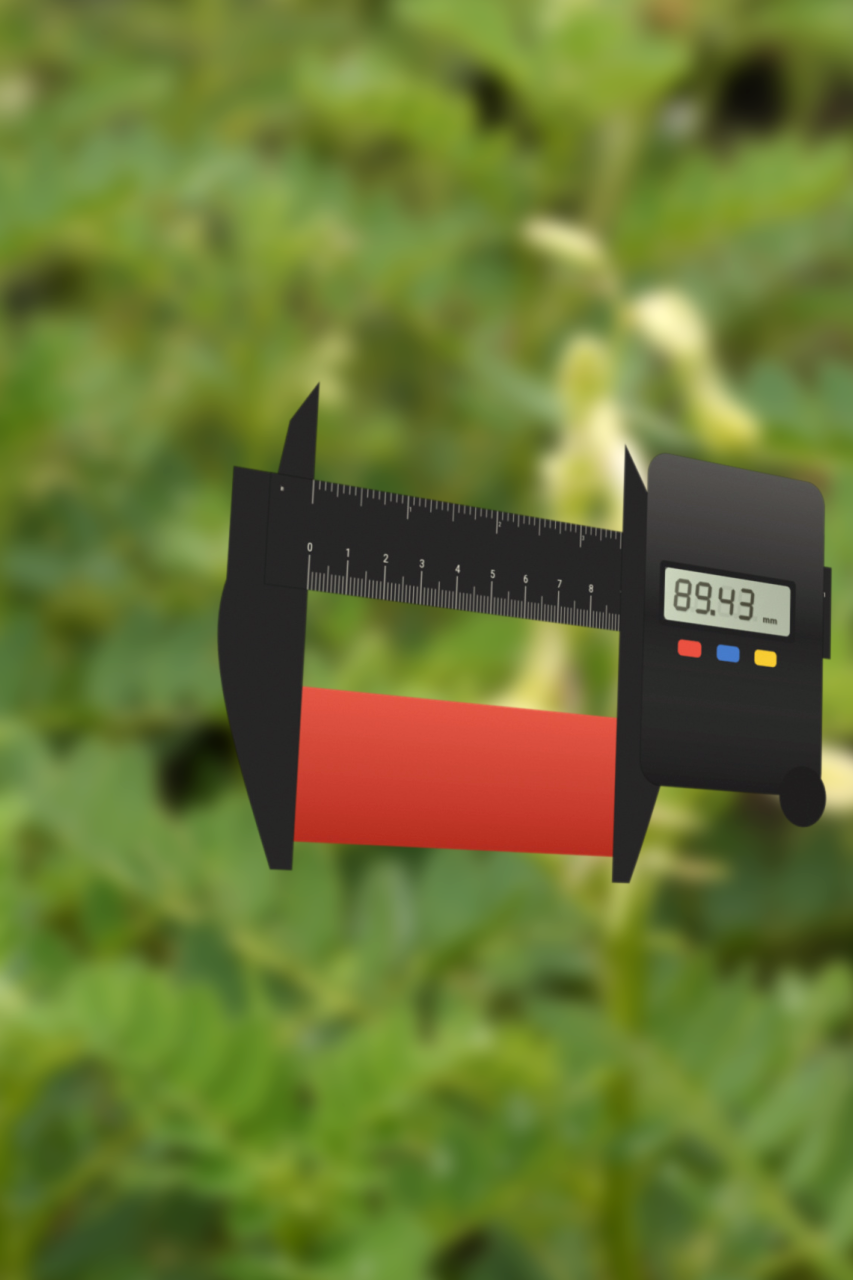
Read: 89.43mm
